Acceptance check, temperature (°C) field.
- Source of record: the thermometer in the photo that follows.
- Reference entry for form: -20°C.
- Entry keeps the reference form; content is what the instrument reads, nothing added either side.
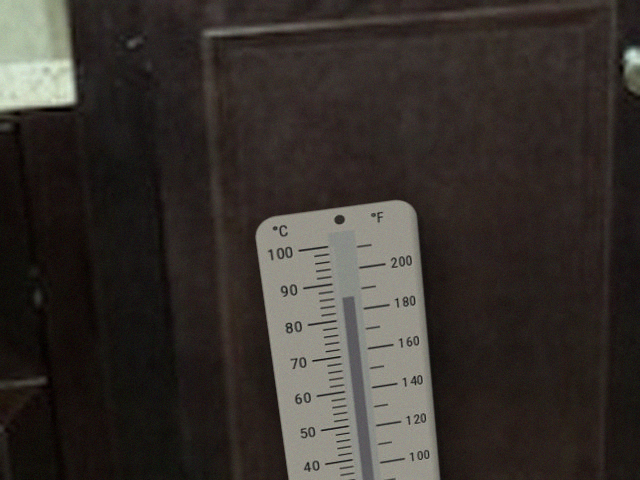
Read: 86°C
